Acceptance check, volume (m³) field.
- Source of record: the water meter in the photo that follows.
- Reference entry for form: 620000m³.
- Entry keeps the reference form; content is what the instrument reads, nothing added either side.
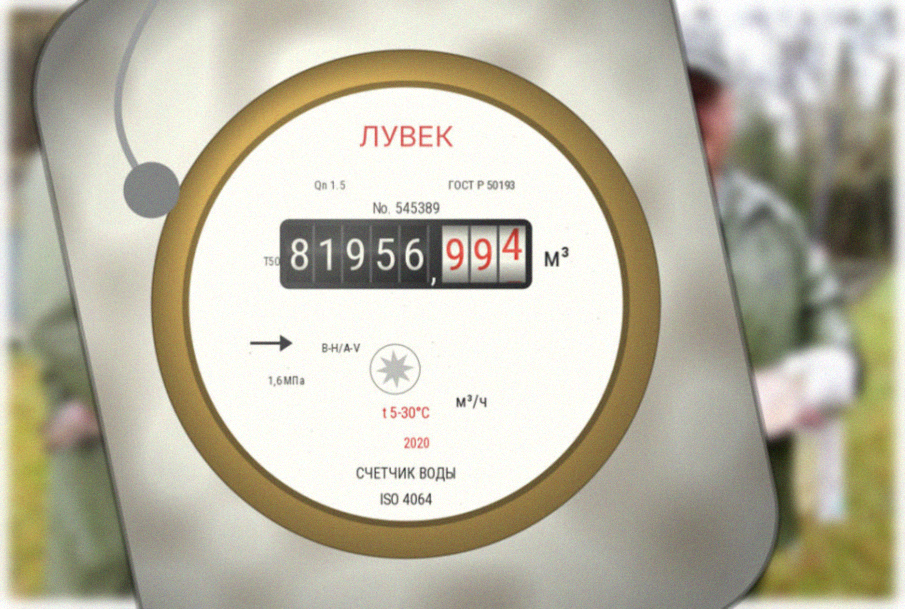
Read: 81956.994m³
